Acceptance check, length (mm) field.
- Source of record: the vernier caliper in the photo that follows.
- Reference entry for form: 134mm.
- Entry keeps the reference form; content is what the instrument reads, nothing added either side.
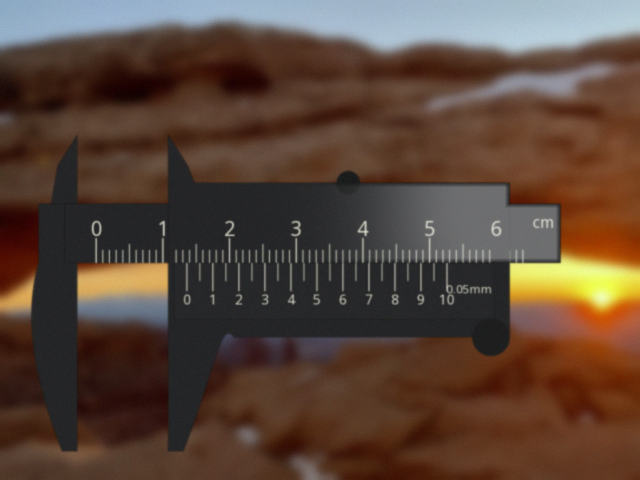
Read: 13.6mm
